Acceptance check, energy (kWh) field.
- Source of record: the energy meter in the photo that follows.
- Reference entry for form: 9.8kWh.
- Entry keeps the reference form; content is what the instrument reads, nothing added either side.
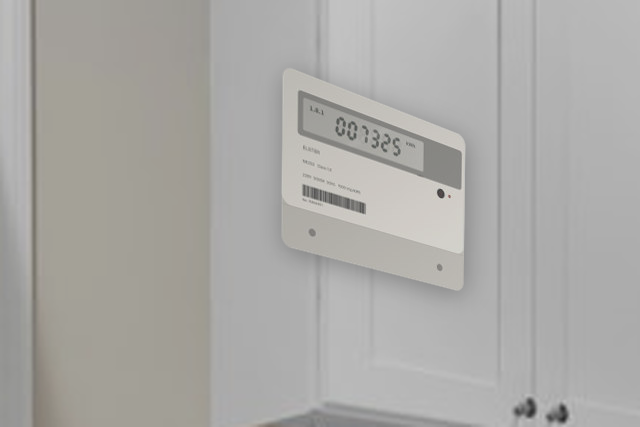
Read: 7325kWh
